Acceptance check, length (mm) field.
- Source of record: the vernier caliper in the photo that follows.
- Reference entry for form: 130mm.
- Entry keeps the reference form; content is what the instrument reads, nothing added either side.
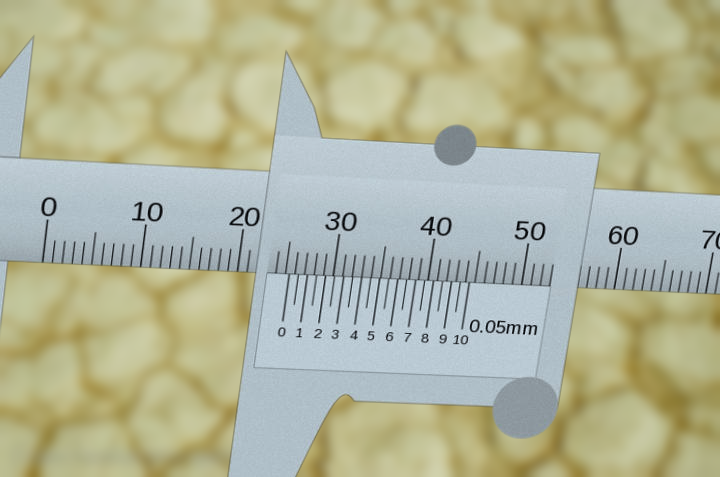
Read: 25.4mm
